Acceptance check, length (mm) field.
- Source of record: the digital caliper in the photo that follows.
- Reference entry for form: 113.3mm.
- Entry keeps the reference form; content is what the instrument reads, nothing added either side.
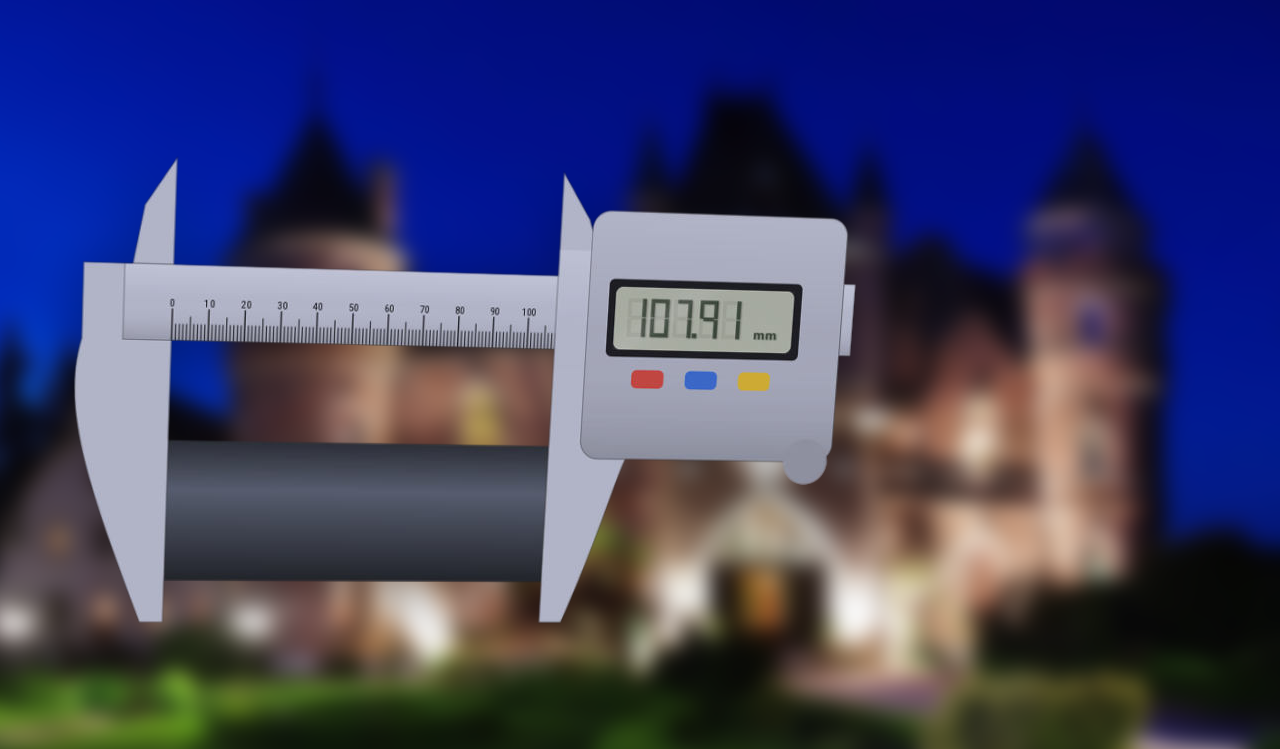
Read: 107.91mm
